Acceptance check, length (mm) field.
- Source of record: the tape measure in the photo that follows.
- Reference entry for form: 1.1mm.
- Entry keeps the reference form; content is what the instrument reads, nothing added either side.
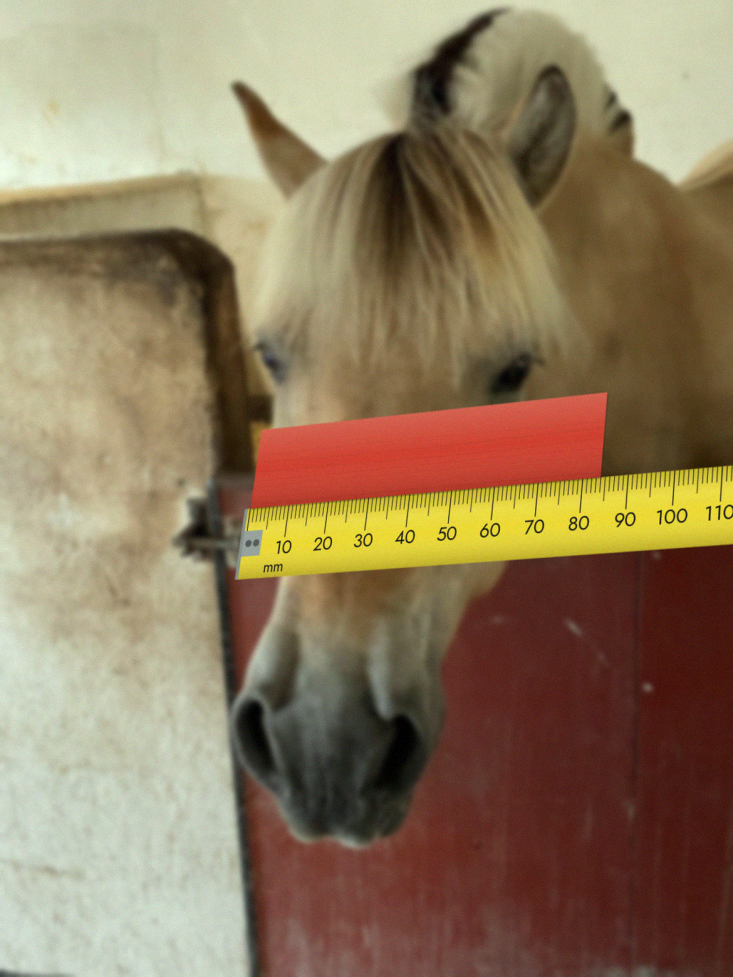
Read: 84mm
